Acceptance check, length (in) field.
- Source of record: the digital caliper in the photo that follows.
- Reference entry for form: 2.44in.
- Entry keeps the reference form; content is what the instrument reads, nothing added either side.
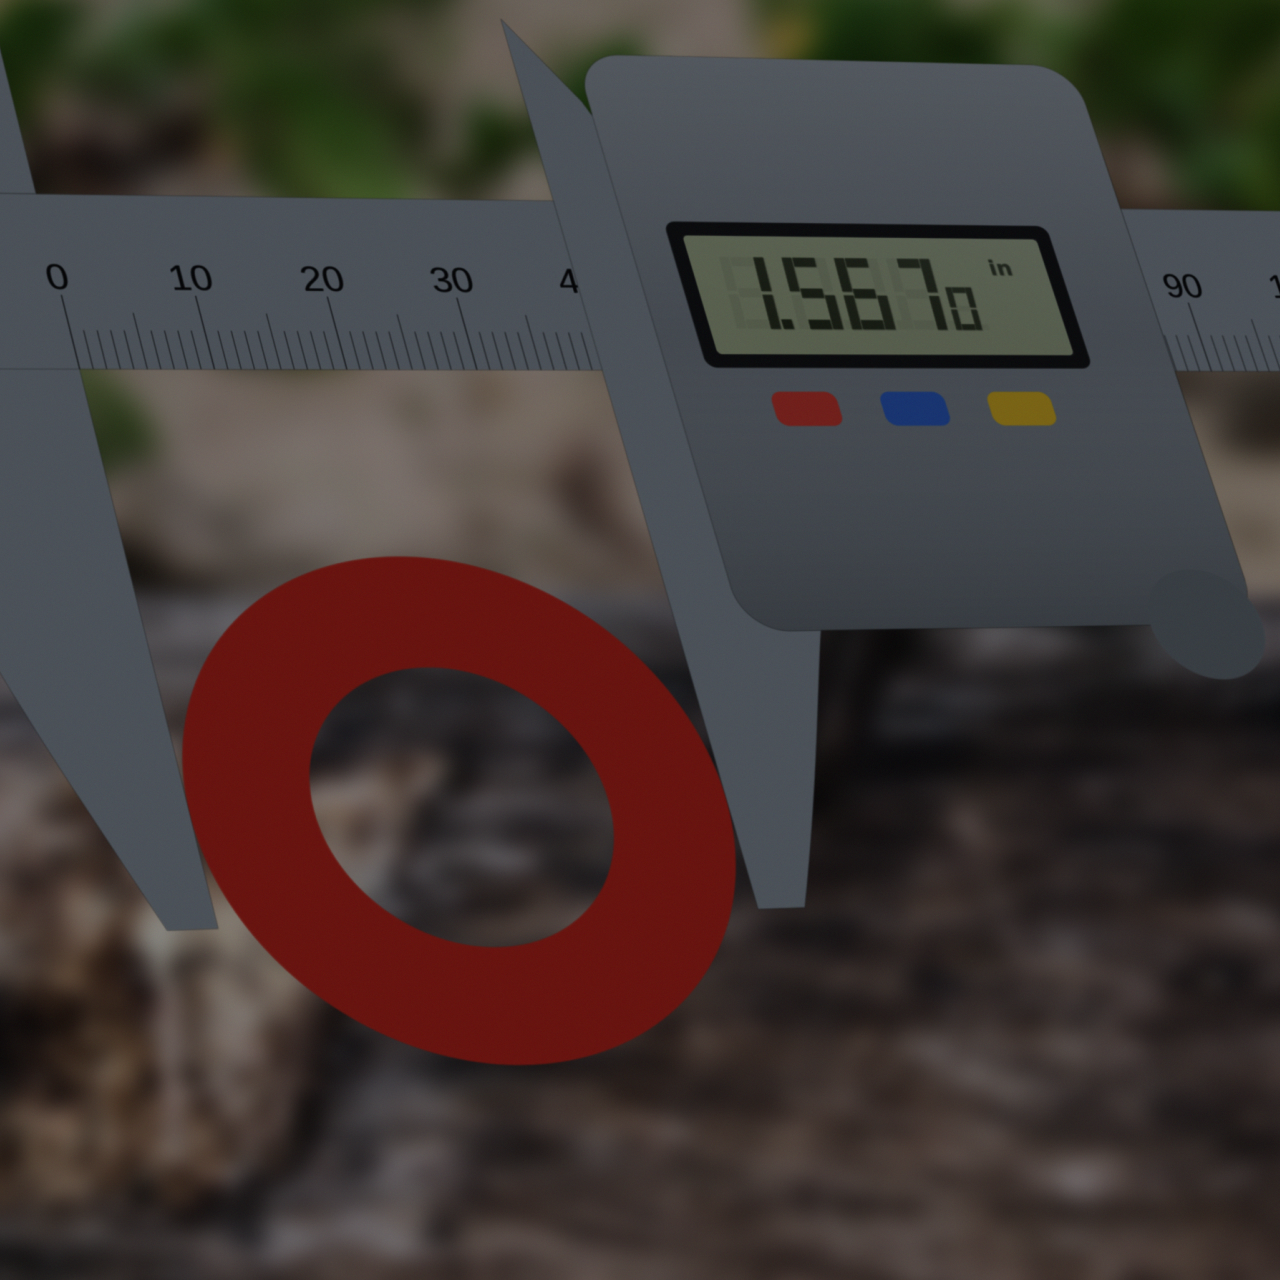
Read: 1.5670in
